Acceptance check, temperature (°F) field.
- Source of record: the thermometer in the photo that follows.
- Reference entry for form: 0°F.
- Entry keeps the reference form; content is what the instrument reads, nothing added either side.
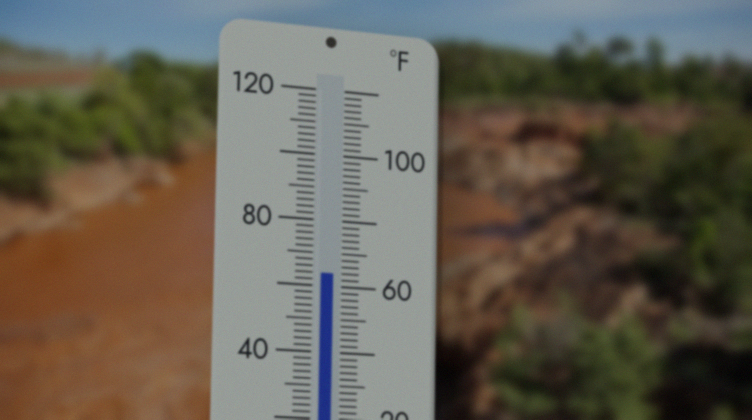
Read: 64°F
